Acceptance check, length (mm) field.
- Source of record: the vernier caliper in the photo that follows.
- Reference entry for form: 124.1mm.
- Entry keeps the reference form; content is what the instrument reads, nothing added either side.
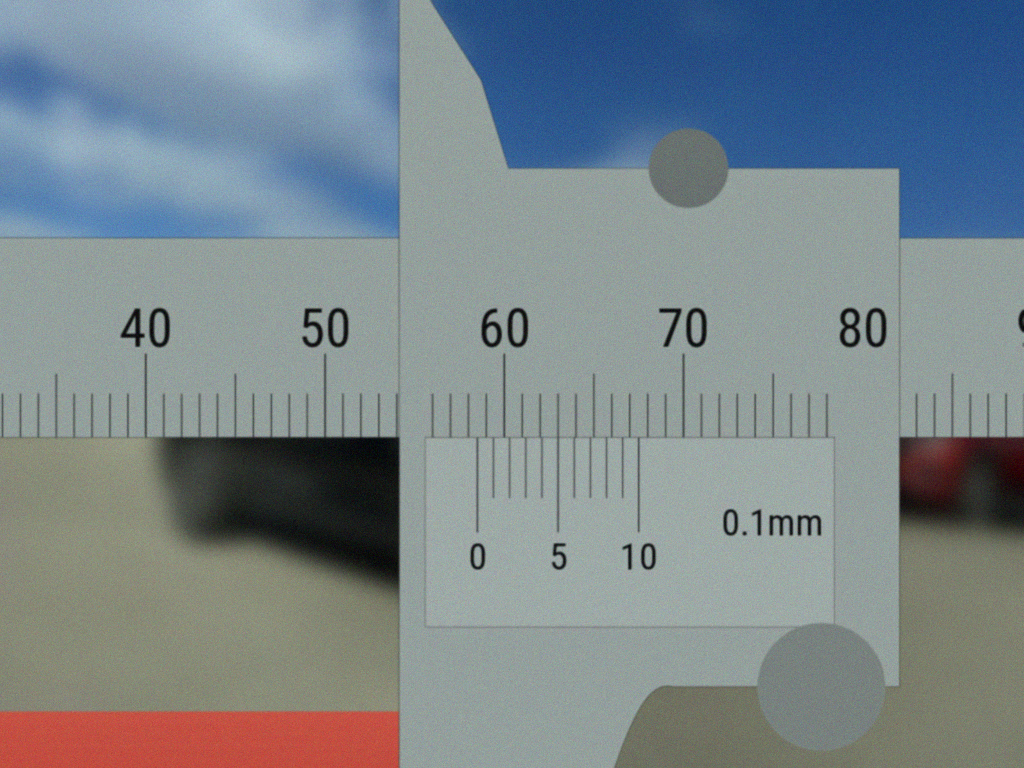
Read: 58.5mm
